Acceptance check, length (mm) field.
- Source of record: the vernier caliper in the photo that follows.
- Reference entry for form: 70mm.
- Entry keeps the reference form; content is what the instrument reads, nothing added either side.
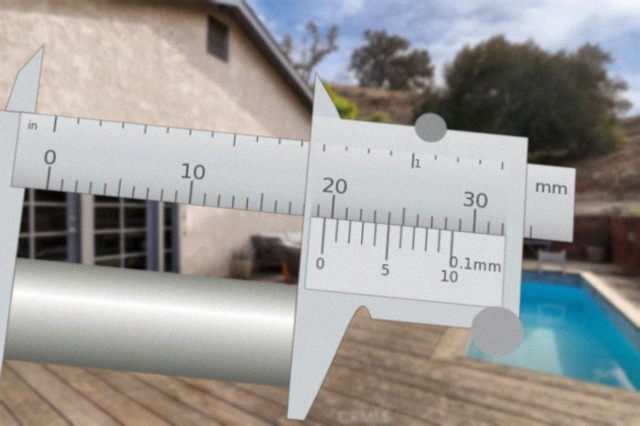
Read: 19.5mm
